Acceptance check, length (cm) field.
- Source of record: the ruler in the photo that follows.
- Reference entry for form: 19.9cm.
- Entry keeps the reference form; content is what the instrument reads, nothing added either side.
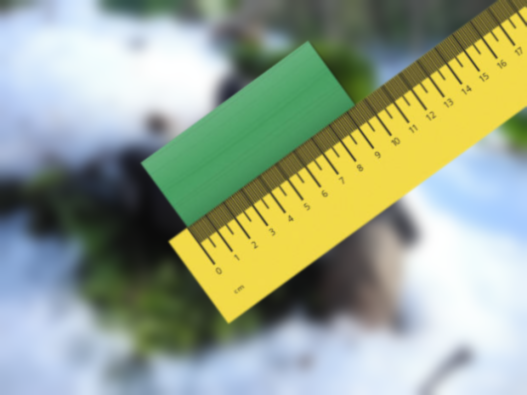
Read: 9.5cm
